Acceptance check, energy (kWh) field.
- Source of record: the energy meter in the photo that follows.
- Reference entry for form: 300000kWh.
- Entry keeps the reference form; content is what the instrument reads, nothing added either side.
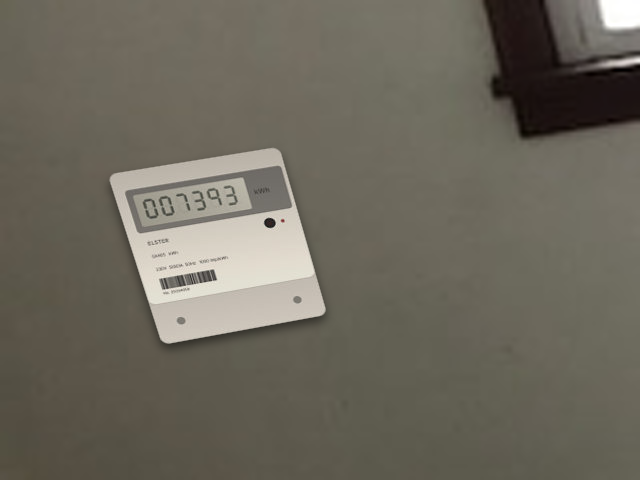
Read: 7393kWh
